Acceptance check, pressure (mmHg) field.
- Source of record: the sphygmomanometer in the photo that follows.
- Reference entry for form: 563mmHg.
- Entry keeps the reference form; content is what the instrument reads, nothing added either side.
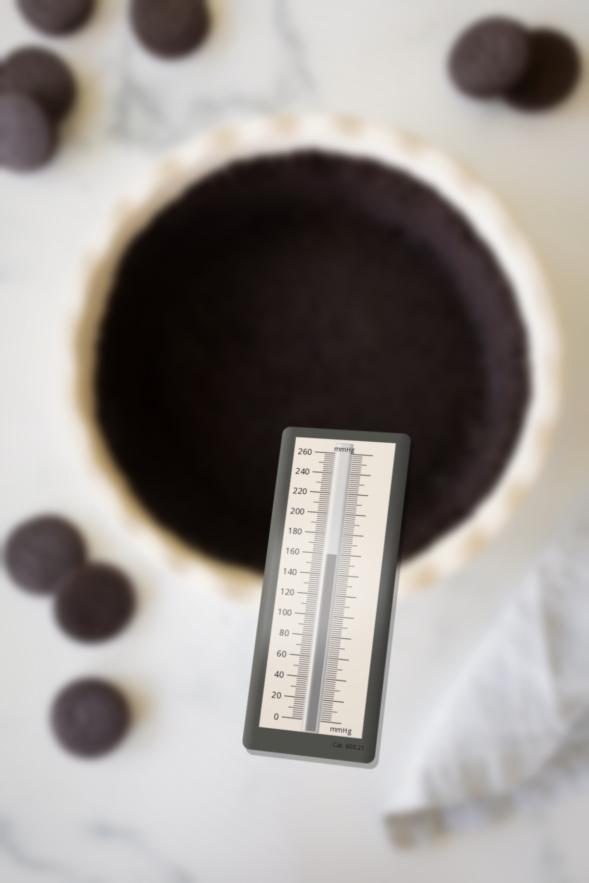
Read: 160mmHg
